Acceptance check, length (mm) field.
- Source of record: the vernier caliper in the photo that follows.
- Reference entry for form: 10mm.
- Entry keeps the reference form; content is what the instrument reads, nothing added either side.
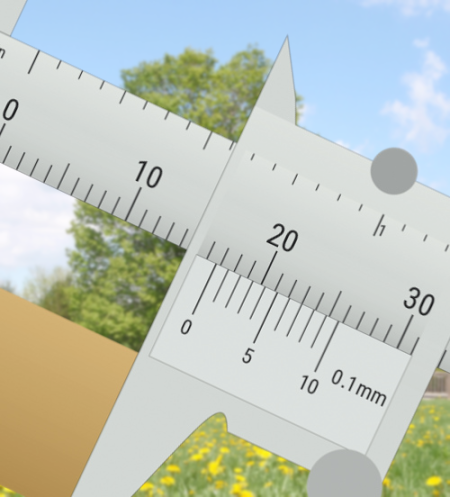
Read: 16.7mm
